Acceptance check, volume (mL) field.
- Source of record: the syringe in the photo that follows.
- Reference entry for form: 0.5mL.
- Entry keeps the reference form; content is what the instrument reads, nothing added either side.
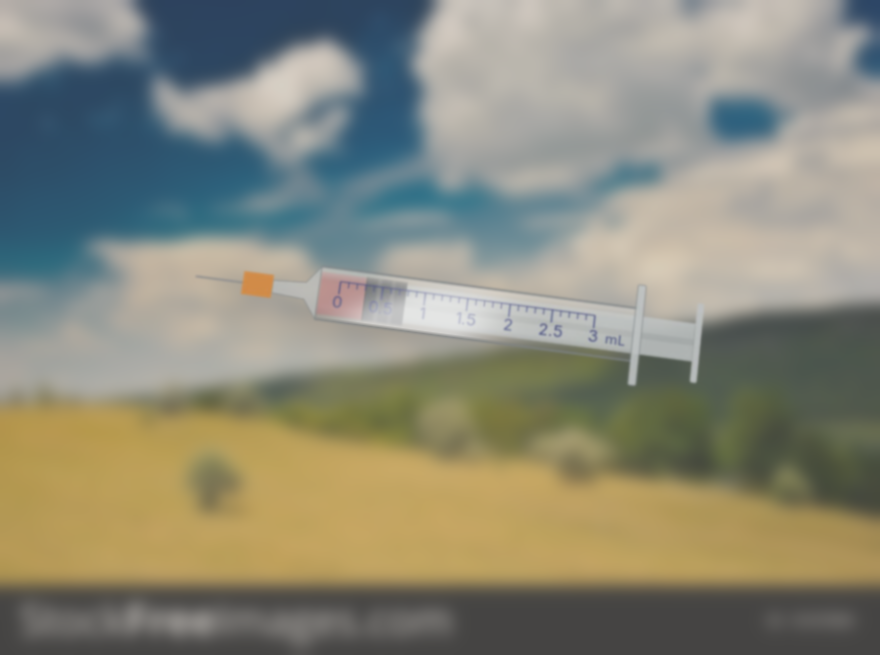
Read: 0.3mL
